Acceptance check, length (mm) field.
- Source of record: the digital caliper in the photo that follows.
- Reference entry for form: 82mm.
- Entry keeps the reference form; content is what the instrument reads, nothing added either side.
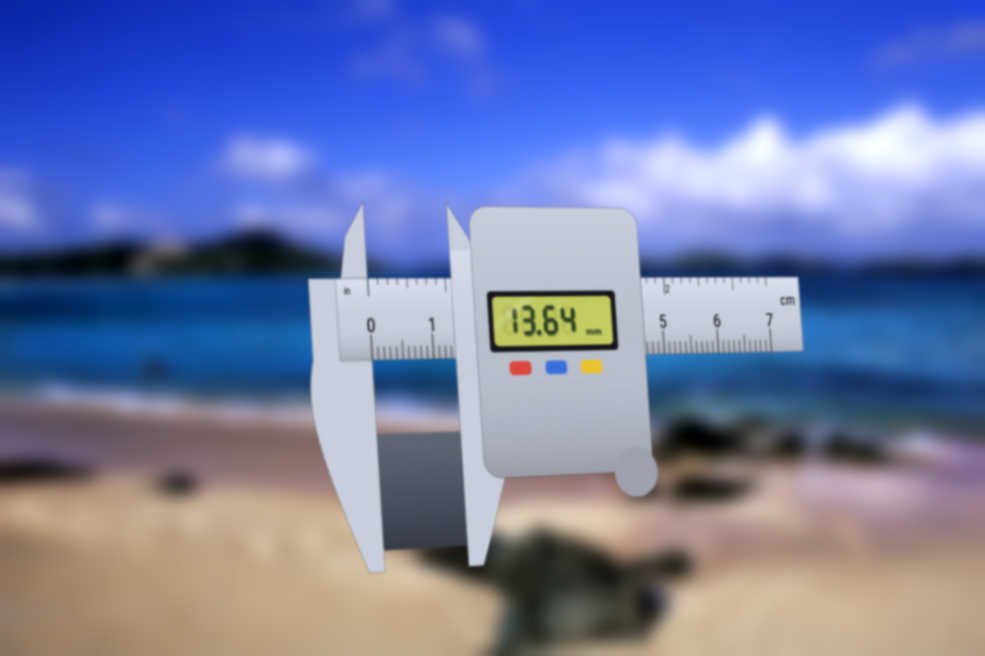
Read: 13.64mm
